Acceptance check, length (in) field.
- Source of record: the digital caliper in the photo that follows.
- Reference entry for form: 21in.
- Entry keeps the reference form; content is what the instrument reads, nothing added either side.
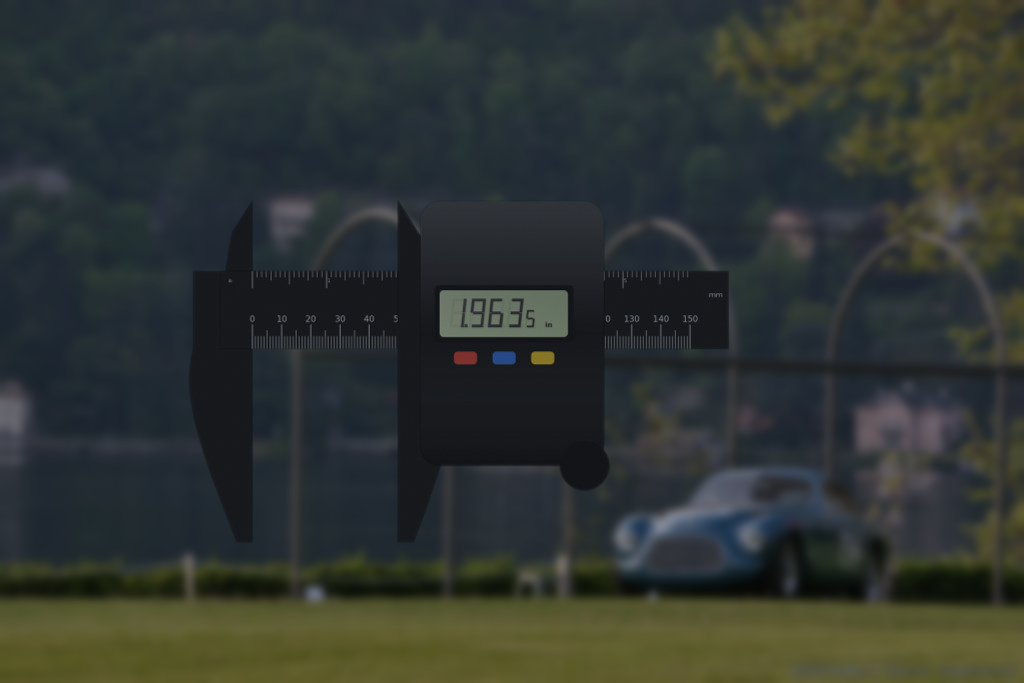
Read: 1.9635in
